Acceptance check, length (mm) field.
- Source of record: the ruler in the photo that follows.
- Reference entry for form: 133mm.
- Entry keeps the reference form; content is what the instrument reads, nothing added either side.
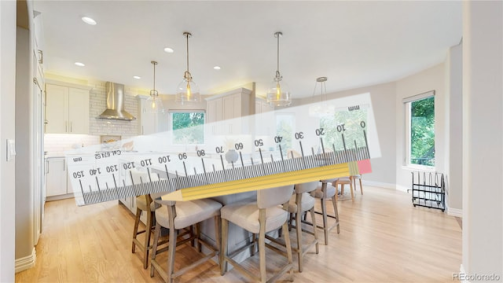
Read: 110mm
